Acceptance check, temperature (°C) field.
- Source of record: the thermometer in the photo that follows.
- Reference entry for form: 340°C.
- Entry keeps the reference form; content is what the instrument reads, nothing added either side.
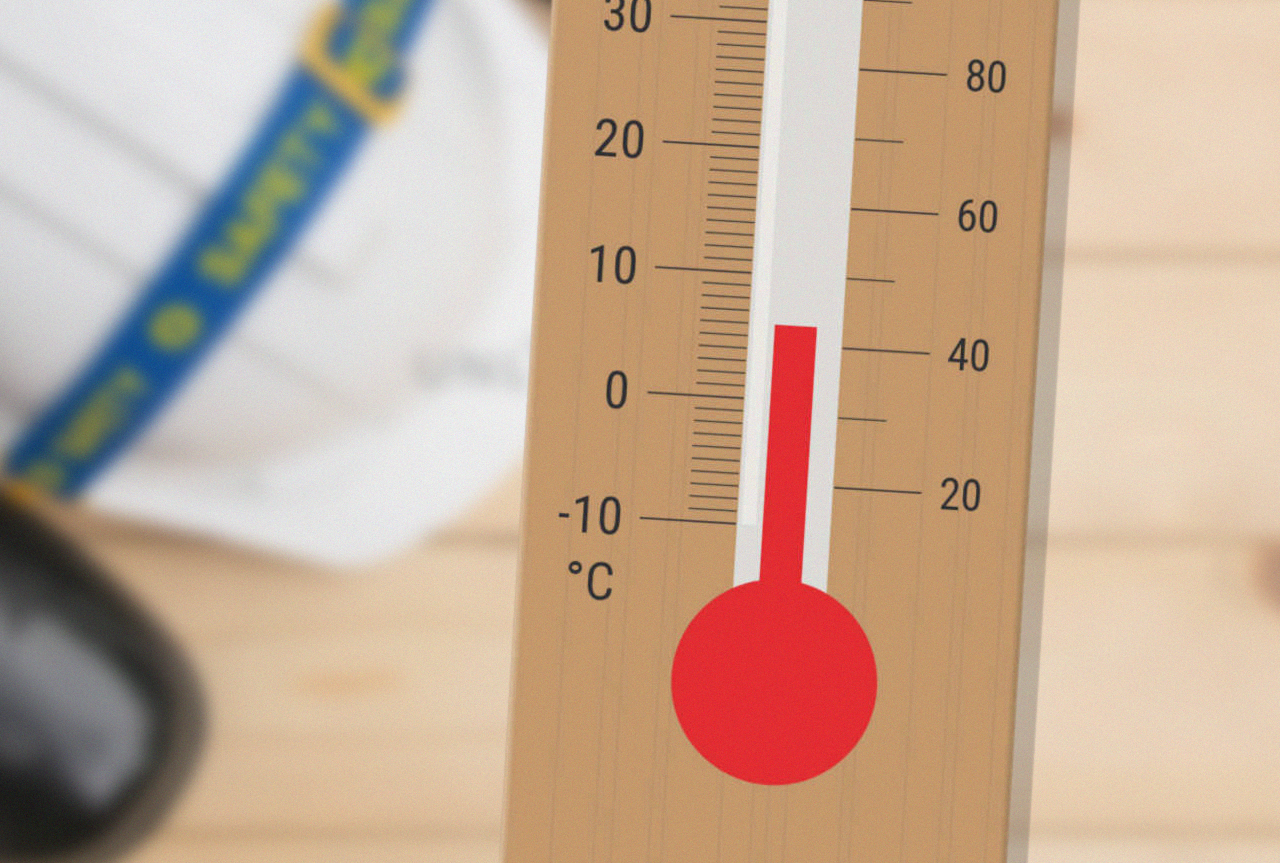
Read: 6°C
